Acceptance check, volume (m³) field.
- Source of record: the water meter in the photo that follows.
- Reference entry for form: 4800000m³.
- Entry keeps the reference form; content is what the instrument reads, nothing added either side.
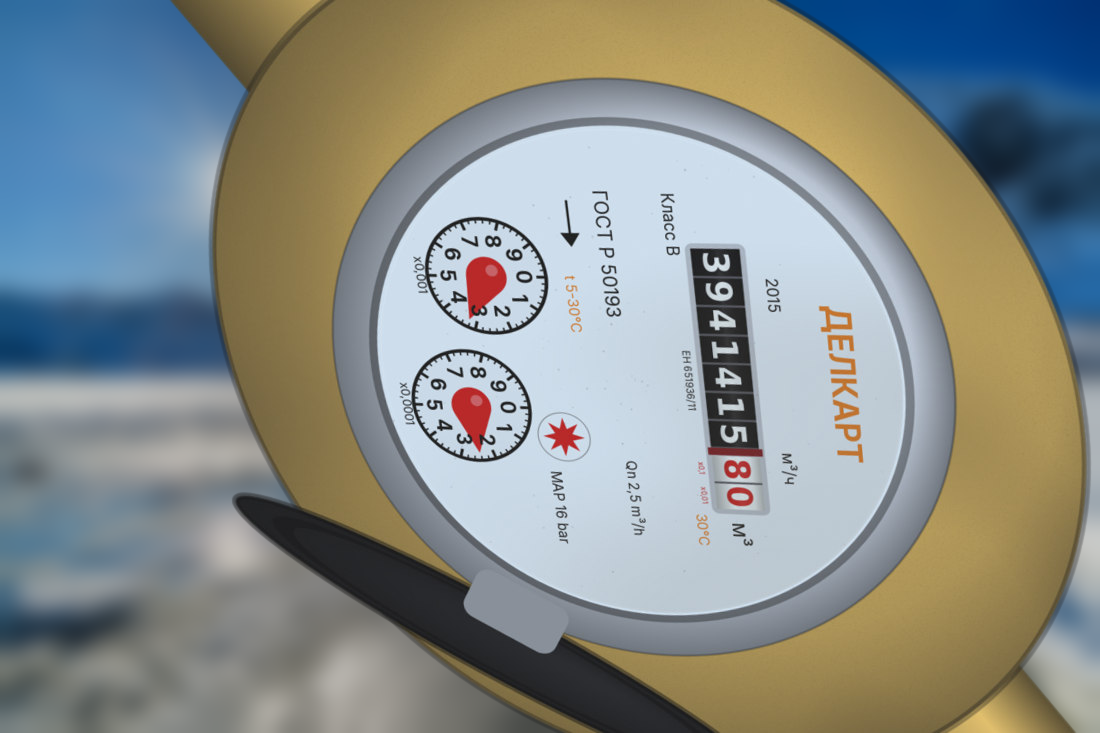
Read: 3941415.8032m³
